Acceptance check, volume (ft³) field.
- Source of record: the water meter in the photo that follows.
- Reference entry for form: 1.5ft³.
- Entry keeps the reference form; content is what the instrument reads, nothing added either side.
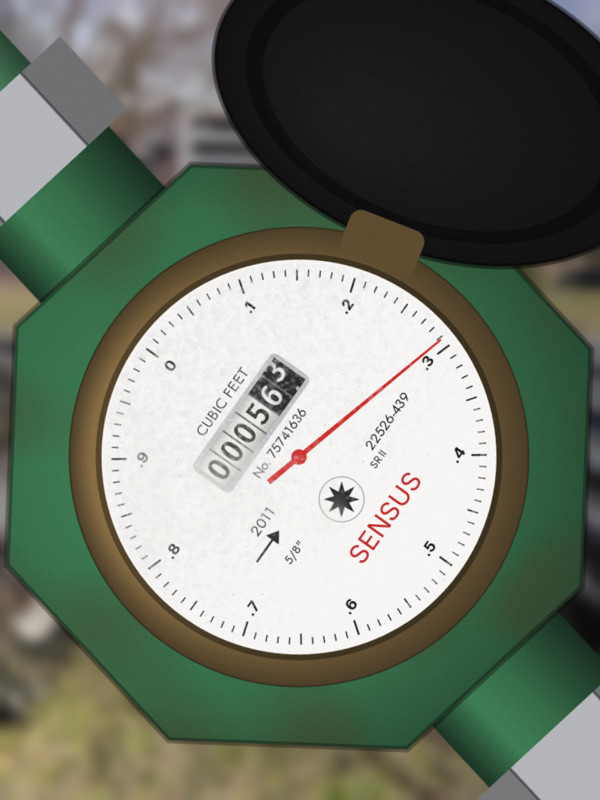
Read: 563.29ft³
